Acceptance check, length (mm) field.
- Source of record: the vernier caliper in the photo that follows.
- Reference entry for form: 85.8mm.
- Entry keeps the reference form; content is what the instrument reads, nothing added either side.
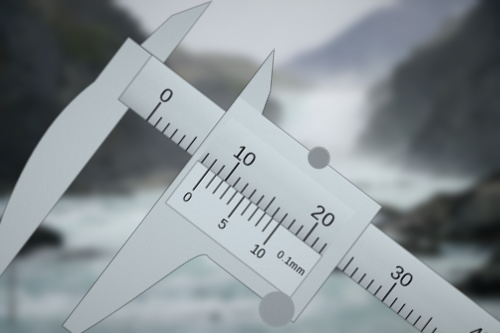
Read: 8.0mm
